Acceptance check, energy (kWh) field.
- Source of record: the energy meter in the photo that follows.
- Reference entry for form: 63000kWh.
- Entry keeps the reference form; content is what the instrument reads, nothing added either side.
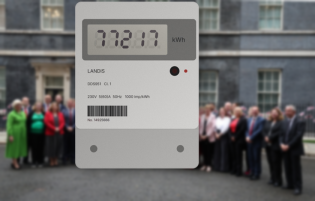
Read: 77217kWh
